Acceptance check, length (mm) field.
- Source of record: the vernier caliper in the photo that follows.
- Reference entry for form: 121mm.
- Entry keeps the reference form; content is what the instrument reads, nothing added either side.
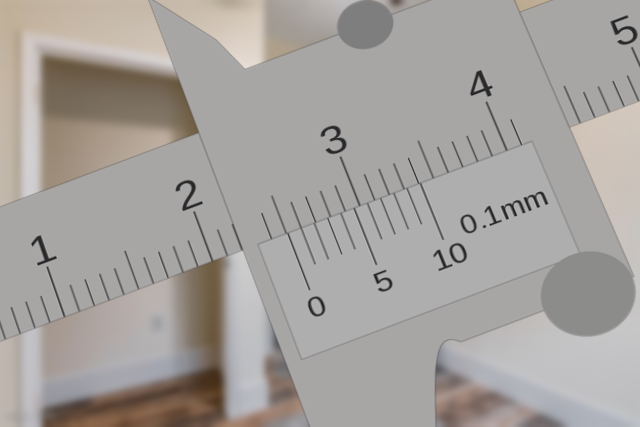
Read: 25.1mm
